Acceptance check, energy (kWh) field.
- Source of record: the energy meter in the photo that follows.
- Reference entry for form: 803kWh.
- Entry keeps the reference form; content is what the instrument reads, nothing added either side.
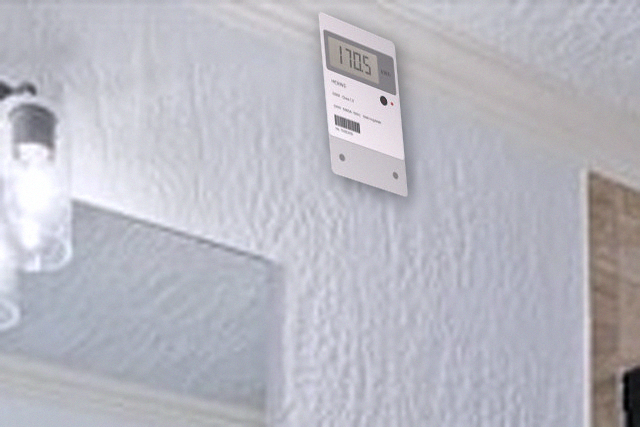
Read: 170.5kWh
